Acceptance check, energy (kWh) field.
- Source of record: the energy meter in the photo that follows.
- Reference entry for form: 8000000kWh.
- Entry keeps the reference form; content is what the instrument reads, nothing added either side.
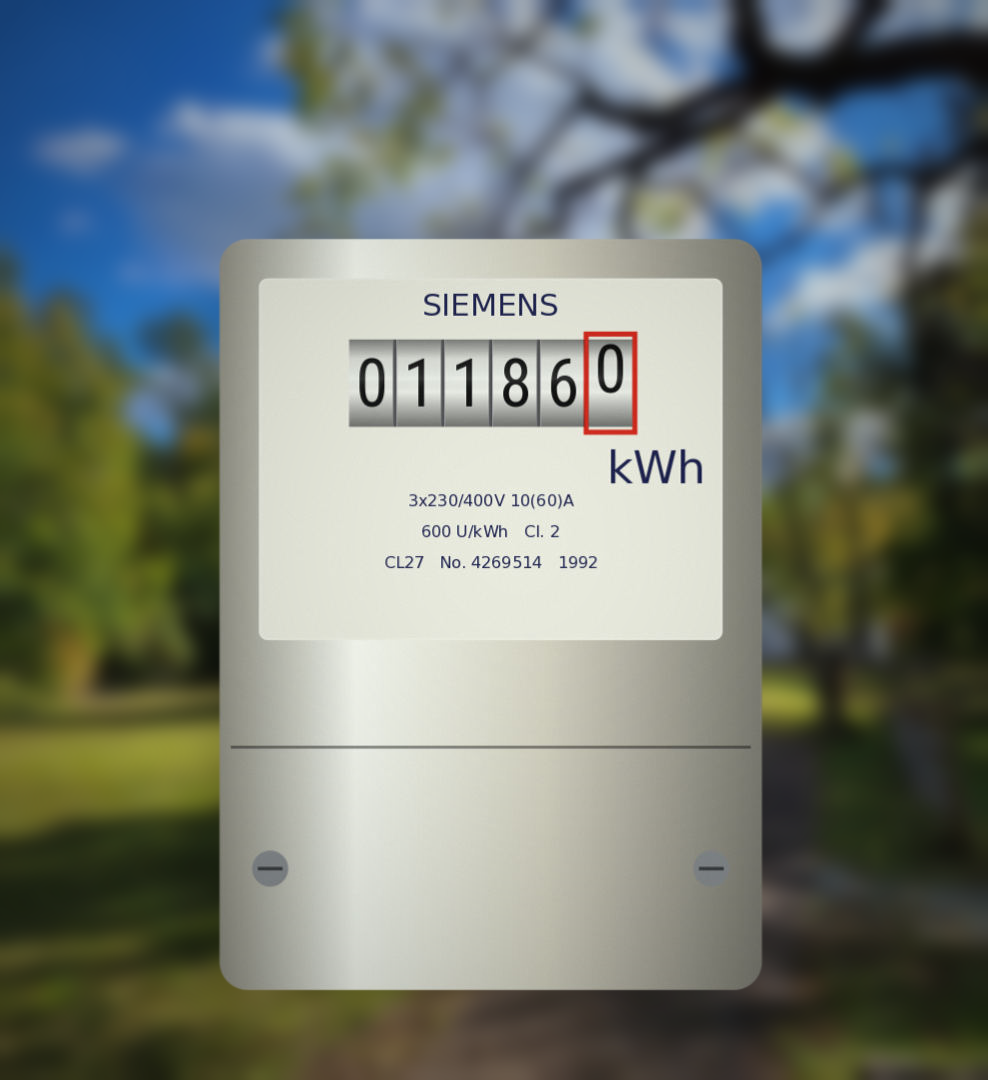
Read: 1186.0kWh
